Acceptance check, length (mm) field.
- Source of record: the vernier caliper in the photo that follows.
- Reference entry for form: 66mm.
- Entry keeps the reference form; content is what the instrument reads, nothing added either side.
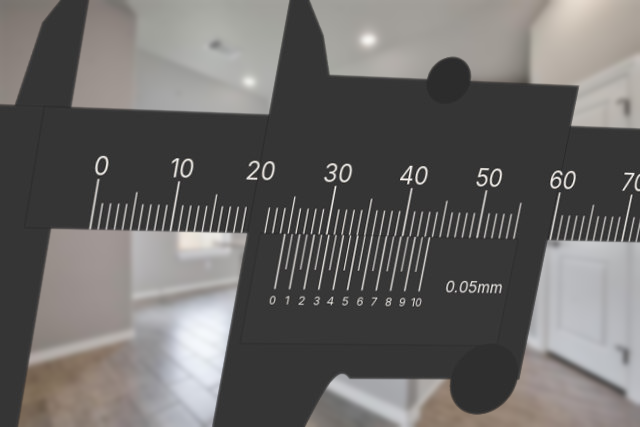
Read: 24.6mm
